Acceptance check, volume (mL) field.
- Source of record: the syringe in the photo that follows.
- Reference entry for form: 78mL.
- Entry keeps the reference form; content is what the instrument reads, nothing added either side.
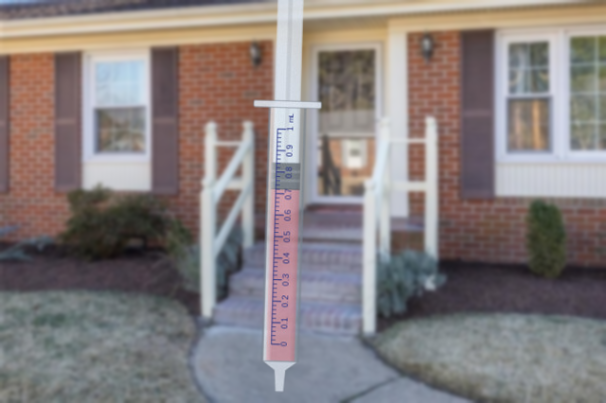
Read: 0.72mL
